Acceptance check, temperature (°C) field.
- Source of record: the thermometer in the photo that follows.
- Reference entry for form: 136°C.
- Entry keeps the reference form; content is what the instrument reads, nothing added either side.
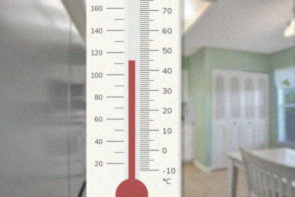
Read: 45°C
